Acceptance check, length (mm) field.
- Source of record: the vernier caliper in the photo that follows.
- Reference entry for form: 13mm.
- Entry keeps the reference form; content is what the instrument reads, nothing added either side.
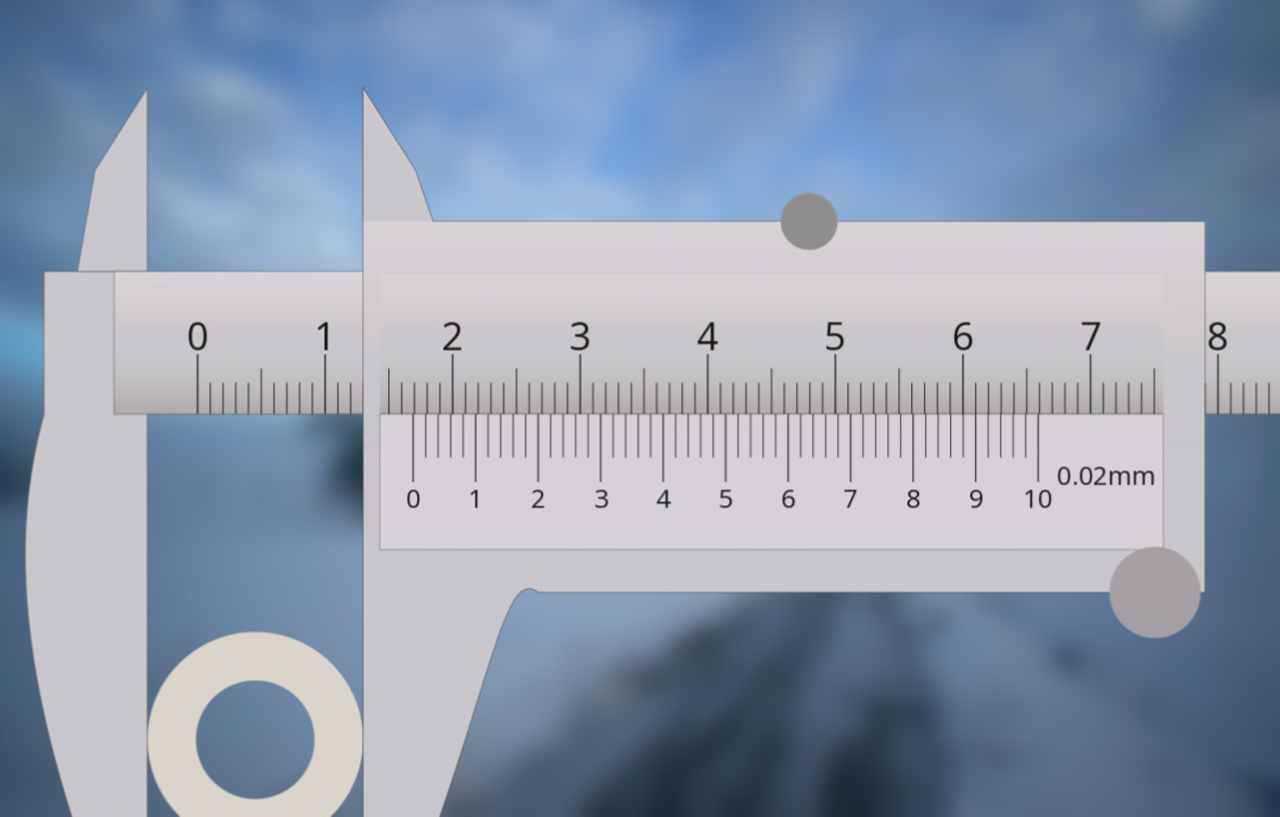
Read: 16.9mm
